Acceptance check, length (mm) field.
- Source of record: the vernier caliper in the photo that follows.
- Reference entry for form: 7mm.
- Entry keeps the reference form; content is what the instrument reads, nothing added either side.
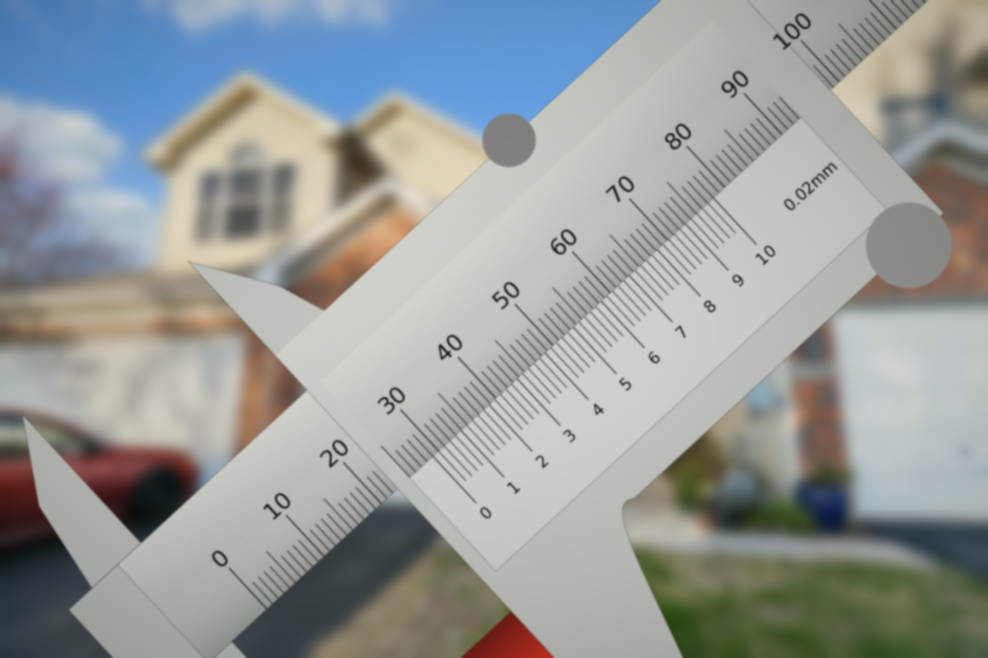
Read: 29.0mm
